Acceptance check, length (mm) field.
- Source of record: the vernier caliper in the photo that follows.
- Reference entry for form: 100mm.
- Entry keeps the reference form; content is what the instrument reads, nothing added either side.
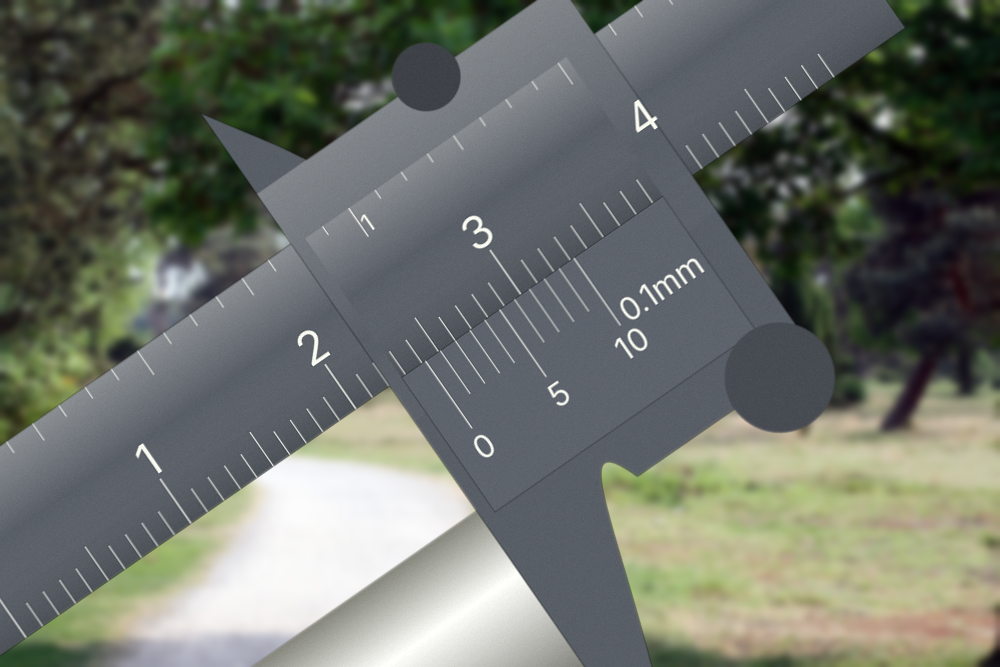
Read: 24.2mm
